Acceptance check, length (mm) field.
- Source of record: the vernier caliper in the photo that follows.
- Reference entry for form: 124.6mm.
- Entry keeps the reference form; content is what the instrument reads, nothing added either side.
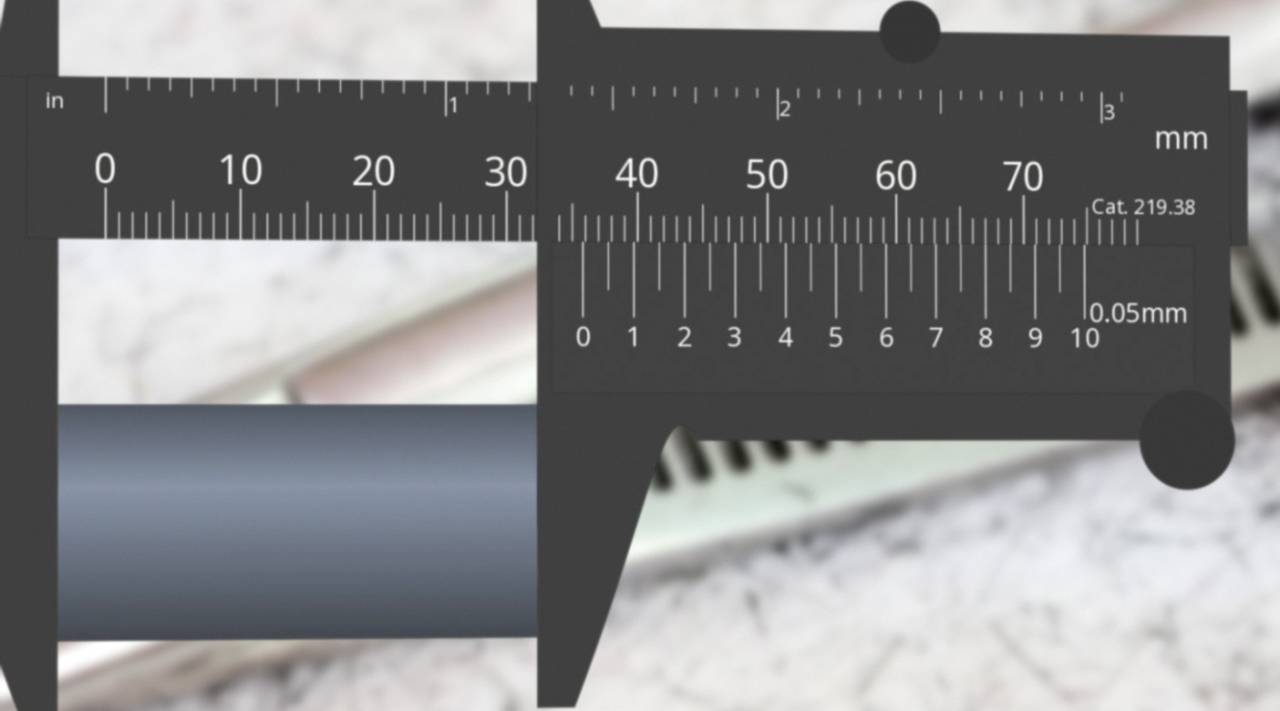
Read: 35.8mm
